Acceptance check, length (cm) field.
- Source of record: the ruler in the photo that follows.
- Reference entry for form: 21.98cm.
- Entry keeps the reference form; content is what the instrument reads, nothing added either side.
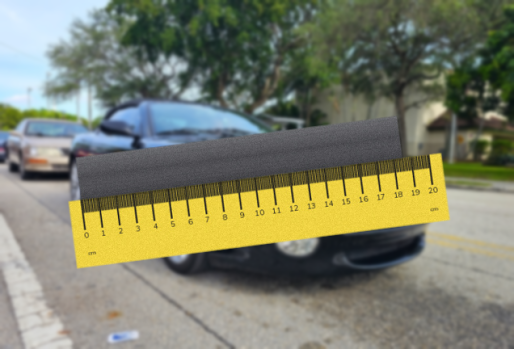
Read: 18.5cm
